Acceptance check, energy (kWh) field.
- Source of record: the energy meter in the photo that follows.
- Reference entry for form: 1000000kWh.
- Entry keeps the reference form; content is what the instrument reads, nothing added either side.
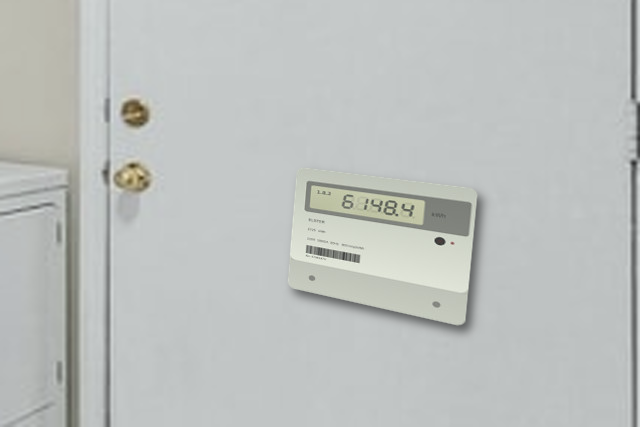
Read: 6148.4kWh
